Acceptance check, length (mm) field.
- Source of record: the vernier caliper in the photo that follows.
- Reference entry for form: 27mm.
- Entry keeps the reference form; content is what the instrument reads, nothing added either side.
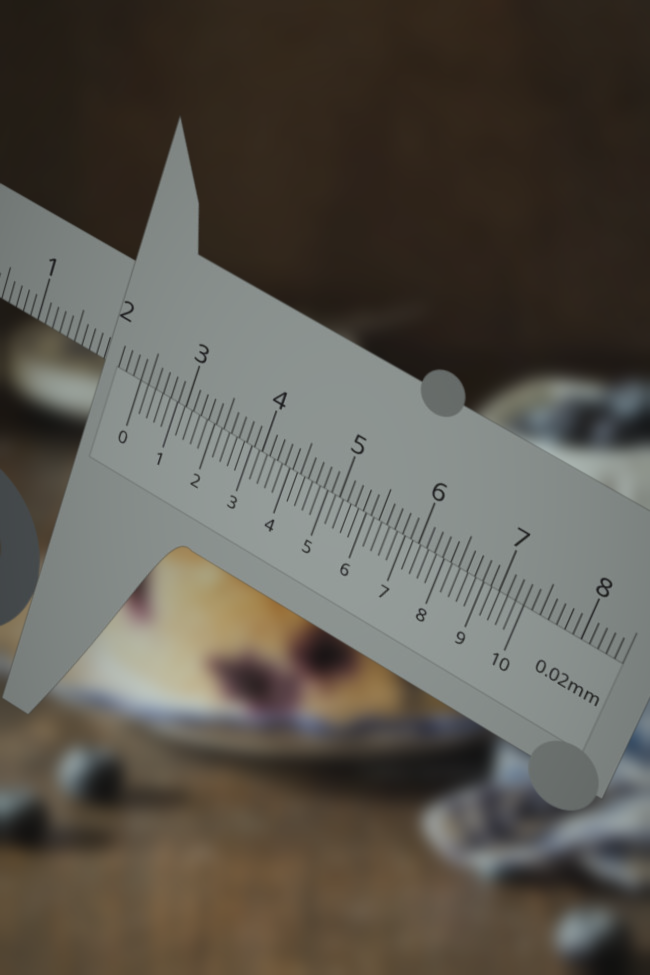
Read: 24.0mm
